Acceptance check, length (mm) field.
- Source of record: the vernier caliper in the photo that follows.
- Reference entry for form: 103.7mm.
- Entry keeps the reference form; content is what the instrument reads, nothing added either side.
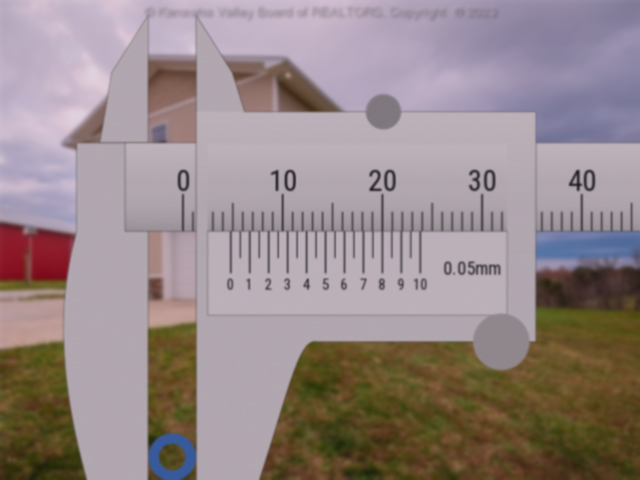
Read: 4.8mm
